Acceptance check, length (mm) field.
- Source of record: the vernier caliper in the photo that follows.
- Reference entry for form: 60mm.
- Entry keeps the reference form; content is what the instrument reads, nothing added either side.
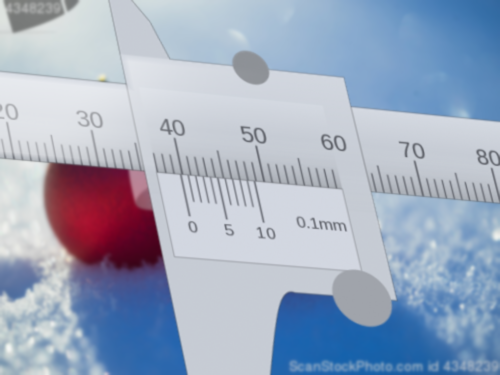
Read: 39.8mm
